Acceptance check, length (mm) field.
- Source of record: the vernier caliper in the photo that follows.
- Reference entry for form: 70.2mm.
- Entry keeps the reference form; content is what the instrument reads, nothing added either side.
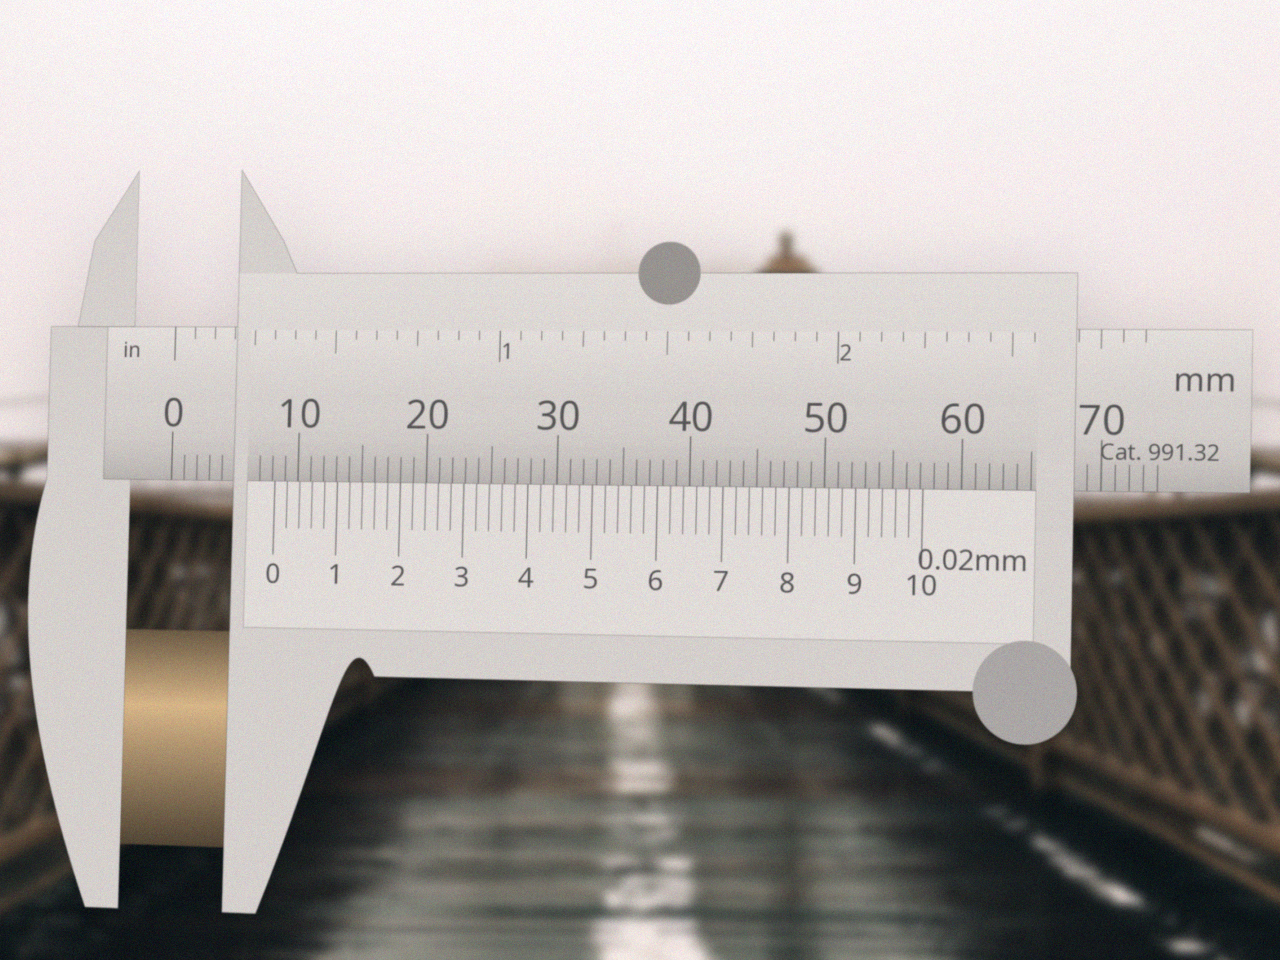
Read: 8.2mm
